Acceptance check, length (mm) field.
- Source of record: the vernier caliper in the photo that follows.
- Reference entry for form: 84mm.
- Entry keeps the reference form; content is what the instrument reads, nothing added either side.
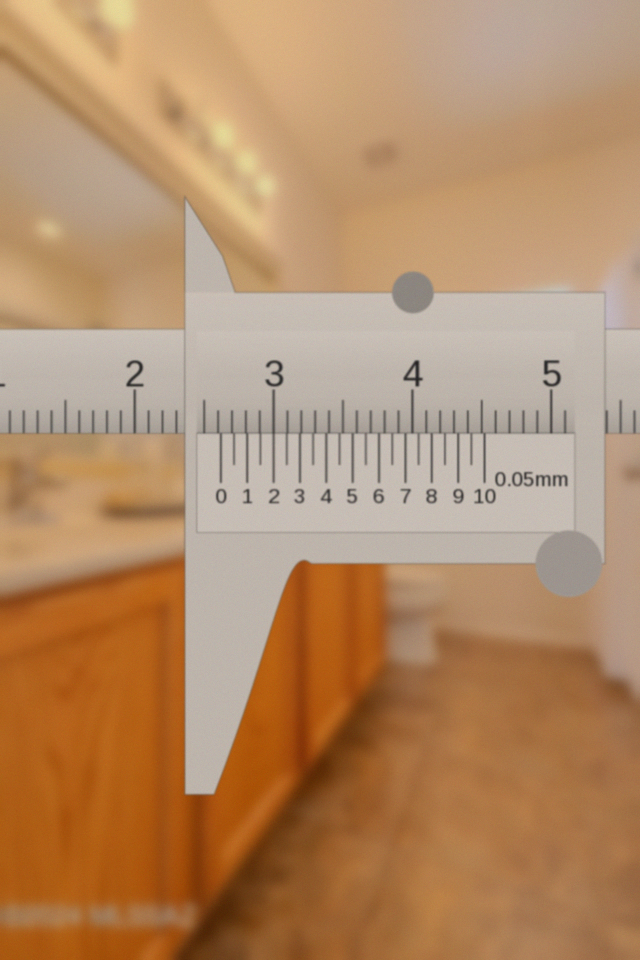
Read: 26.2mm
